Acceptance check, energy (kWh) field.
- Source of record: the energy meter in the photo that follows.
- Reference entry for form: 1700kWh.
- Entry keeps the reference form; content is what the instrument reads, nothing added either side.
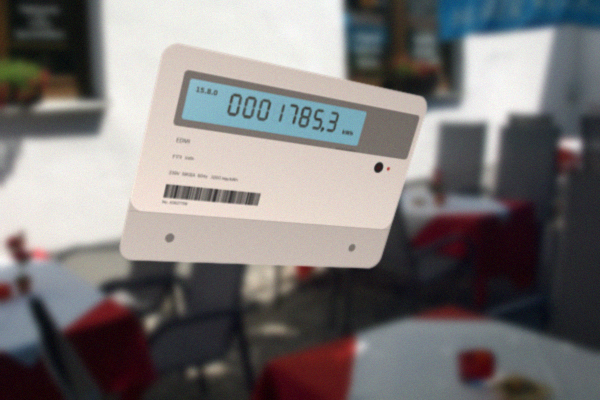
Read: 1785.3kWh
